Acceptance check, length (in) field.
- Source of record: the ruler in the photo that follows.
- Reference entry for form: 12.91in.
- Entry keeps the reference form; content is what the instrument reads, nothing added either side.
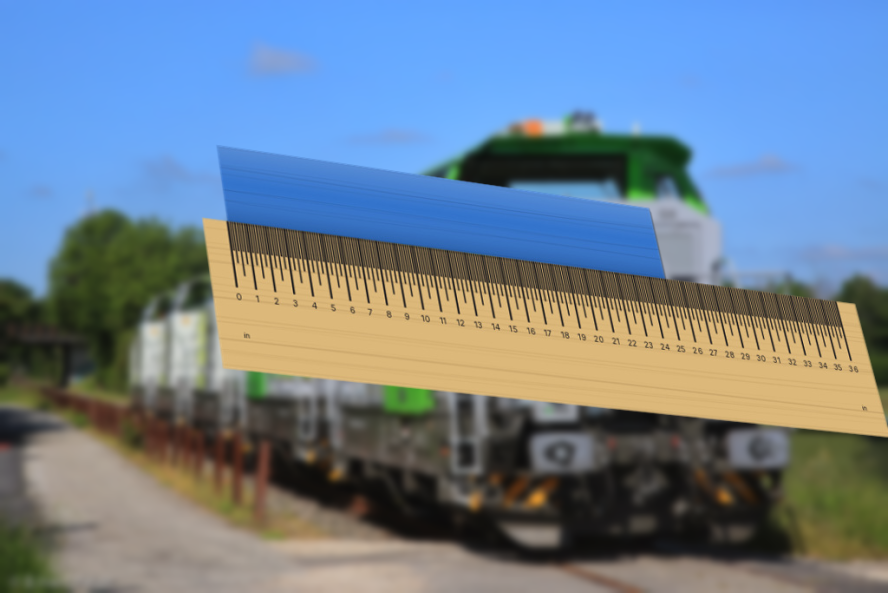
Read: 25in
